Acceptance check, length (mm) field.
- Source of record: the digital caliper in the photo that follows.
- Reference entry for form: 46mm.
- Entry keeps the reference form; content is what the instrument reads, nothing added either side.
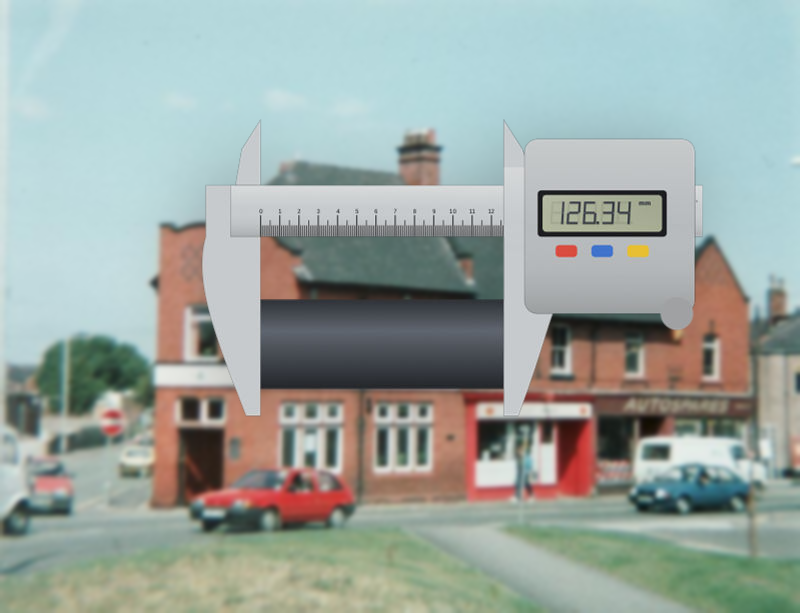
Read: 126.34mm
